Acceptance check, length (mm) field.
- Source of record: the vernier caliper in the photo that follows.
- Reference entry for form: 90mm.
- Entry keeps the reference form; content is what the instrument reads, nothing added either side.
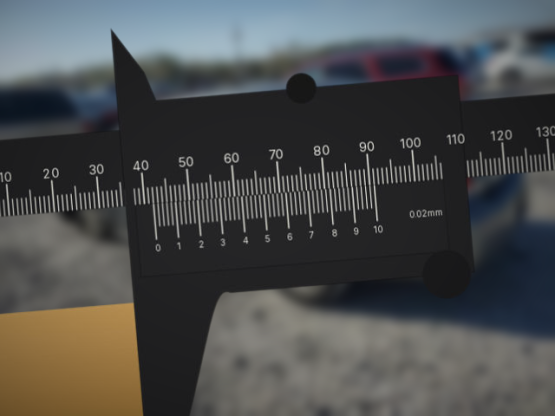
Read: 42.0mm
